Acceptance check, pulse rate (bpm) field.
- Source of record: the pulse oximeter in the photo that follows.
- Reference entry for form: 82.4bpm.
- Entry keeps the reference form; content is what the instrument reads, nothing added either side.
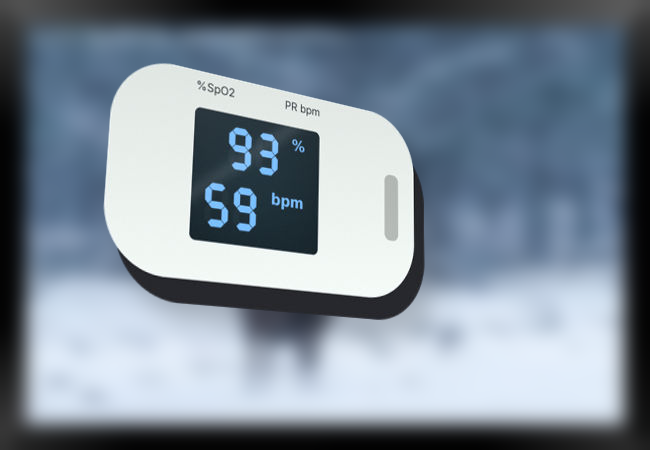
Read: 59bpm
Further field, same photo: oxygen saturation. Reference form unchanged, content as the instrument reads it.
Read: 93%
